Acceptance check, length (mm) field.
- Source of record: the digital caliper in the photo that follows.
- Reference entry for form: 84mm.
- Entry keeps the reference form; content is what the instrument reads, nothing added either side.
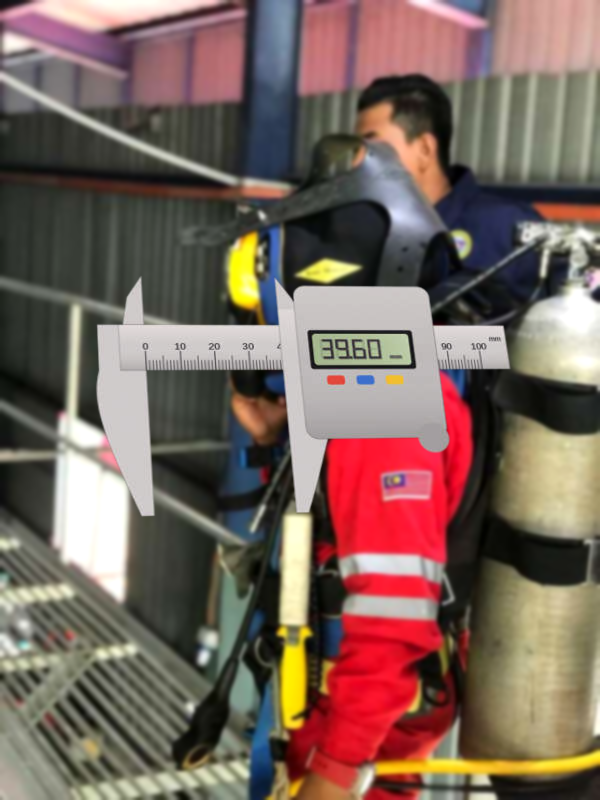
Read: 39.60mm
